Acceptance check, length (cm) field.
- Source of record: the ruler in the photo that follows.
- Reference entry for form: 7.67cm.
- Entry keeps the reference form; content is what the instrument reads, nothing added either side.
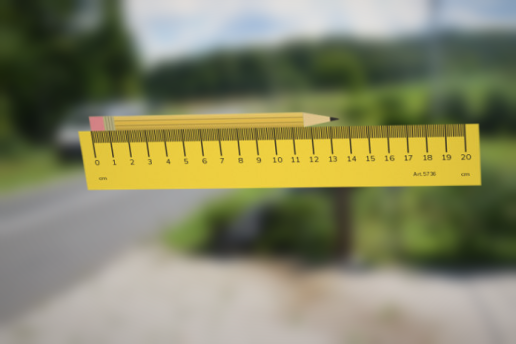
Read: 13.5cm
